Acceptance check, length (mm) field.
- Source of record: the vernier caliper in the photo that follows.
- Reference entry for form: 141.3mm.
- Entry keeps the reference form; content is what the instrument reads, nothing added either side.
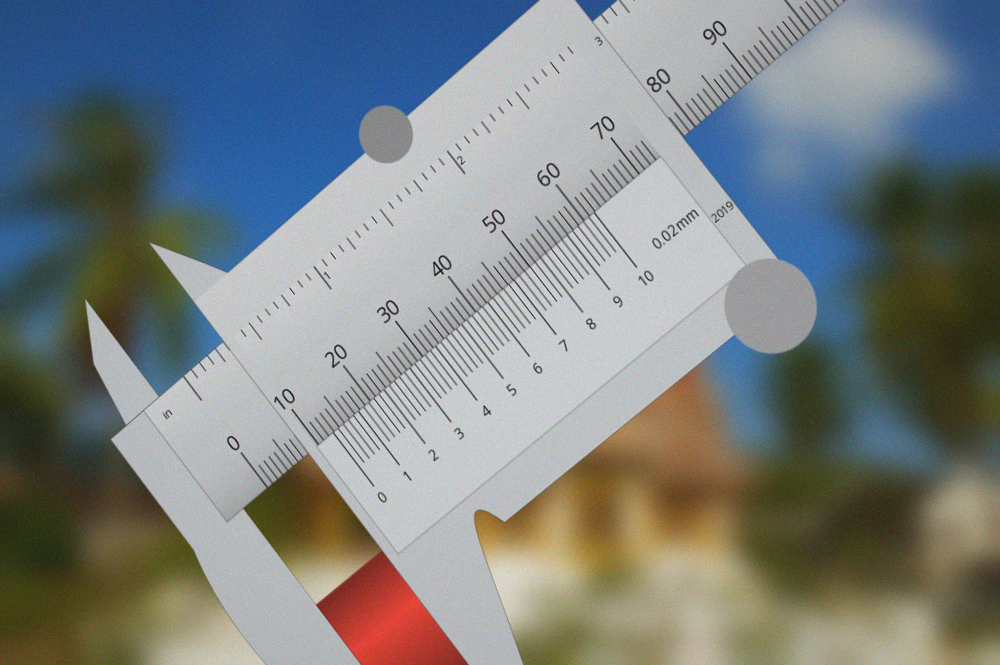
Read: 12.8mm
